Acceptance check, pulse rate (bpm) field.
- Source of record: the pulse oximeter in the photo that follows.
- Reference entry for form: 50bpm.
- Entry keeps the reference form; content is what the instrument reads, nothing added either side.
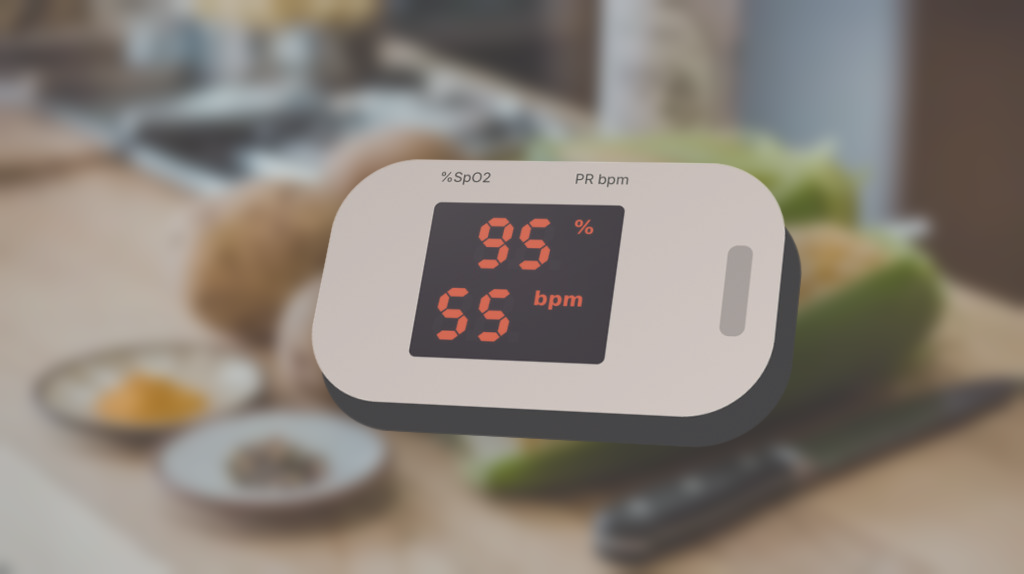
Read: 55bpm
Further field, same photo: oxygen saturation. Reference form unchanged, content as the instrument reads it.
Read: 95%
